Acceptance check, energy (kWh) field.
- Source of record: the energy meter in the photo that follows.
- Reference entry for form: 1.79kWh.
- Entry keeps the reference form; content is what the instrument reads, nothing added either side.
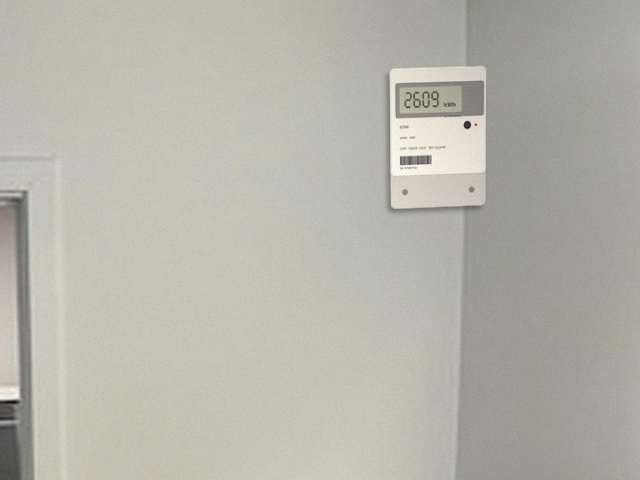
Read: 2609kWh
